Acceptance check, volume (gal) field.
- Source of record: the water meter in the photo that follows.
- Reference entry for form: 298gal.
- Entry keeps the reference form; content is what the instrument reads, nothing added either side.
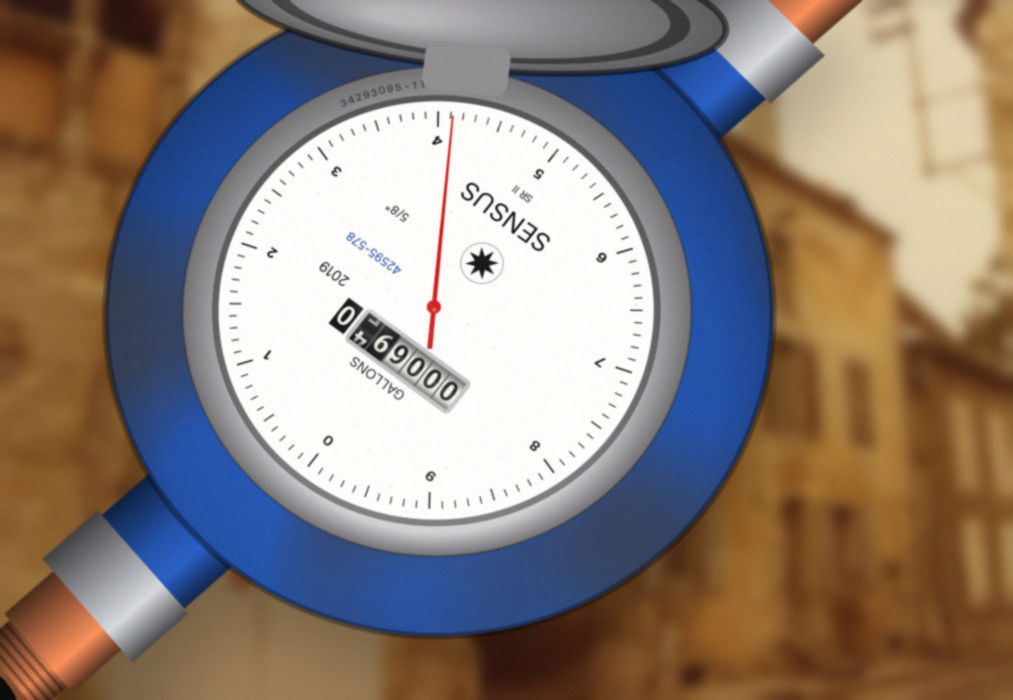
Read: 6944.1gal
